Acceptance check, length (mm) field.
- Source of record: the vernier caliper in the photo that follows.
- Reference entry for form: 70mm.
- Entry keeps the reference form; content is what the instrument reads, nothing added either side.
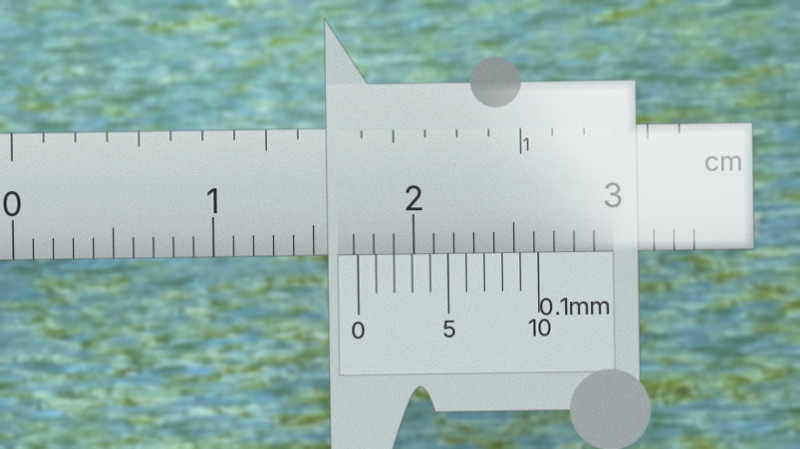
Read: 17.2mm
